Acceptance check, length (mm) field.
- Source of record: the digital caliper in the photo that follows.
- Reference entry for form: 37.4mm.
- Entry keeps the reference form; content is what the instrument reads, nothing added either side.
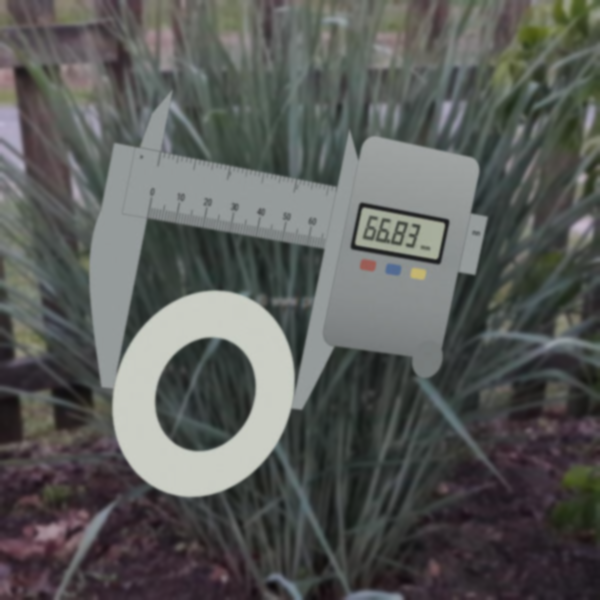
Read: 66.83mm
